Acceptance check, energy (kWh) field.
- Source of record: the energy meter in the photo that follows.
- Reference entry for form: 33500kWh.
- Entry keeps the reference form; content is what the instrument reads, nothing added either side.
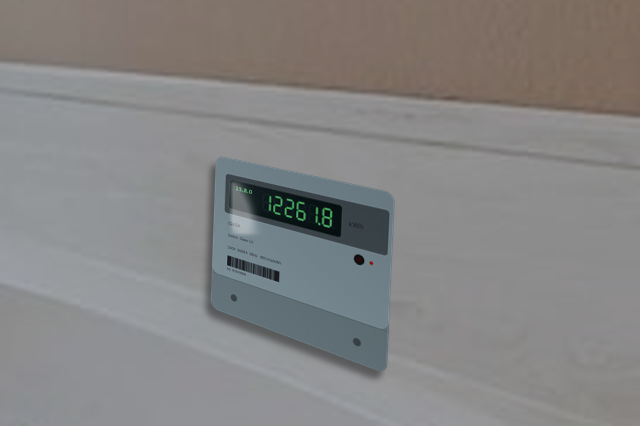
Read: 12261.8kWh
